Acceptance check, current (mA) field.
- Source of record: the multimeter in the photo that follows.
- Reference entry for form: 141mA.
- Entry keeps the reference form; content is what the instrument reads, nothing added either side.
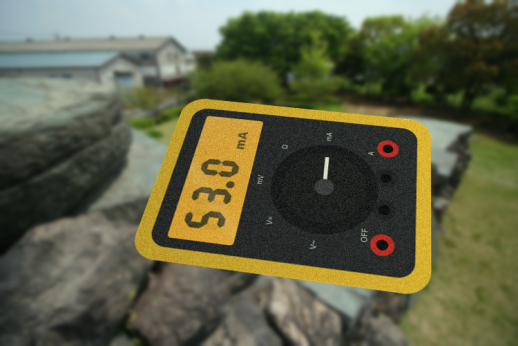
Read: 53.0mA
